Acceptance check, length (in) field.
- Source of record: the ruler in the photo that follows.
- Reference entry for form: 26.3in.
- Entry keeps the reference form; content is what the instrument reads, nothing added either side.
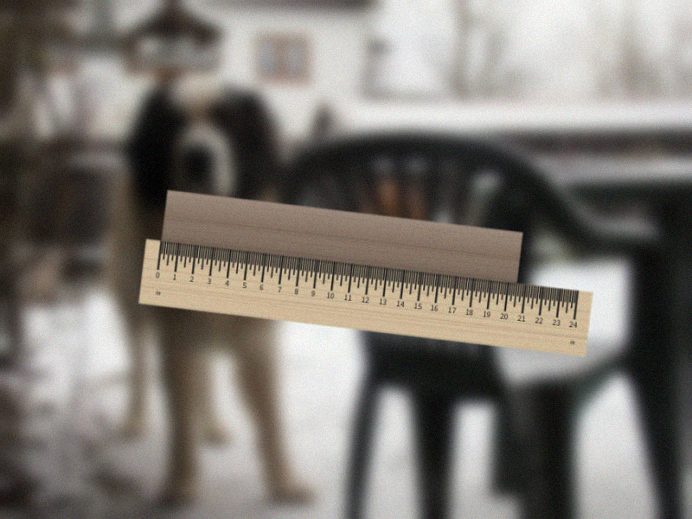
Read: 20.5in
